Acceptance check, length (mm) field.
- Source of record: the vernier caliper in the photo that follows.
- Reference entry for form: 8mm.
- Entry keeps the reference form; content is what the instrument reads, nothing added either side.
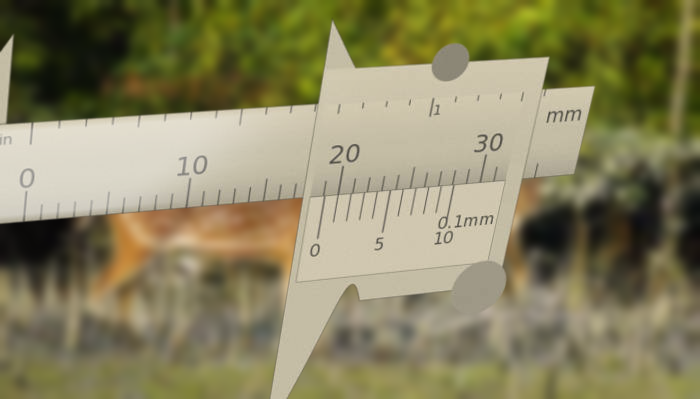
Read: 19.1mm
